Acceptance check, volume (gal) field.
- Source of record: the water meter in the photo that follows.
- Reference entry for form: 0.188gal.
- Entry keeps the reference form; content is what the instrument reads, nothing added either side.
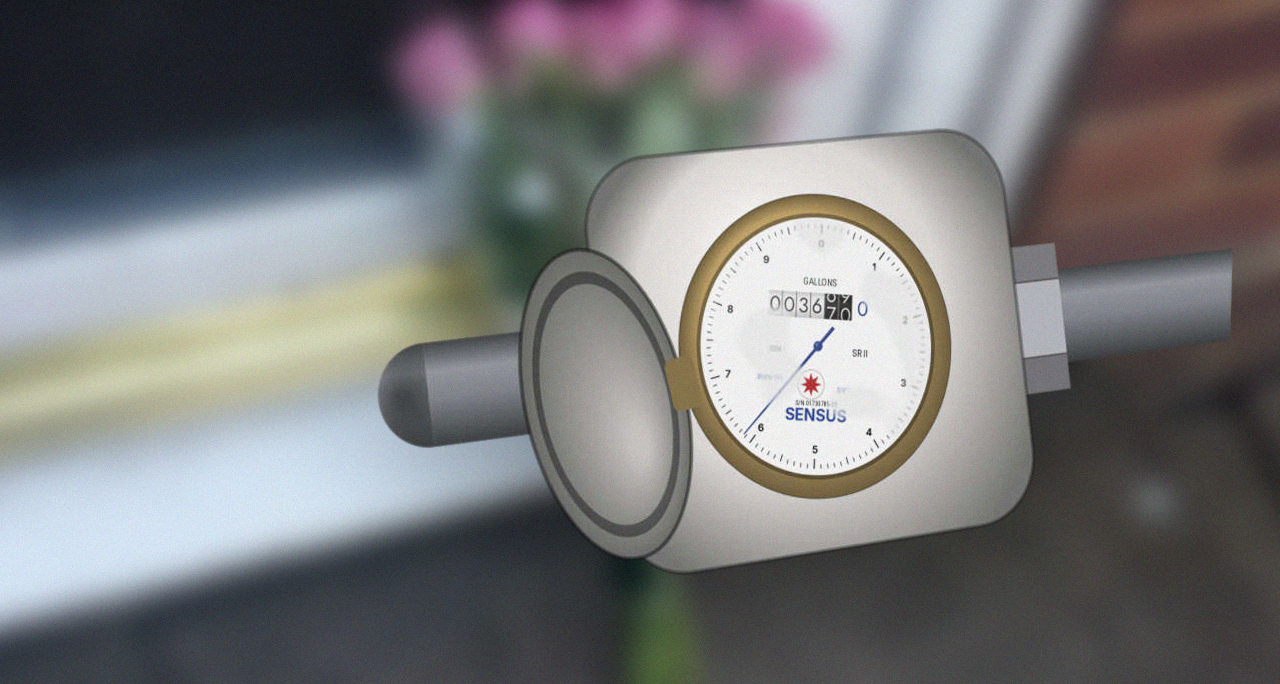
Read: 36696.1gal
